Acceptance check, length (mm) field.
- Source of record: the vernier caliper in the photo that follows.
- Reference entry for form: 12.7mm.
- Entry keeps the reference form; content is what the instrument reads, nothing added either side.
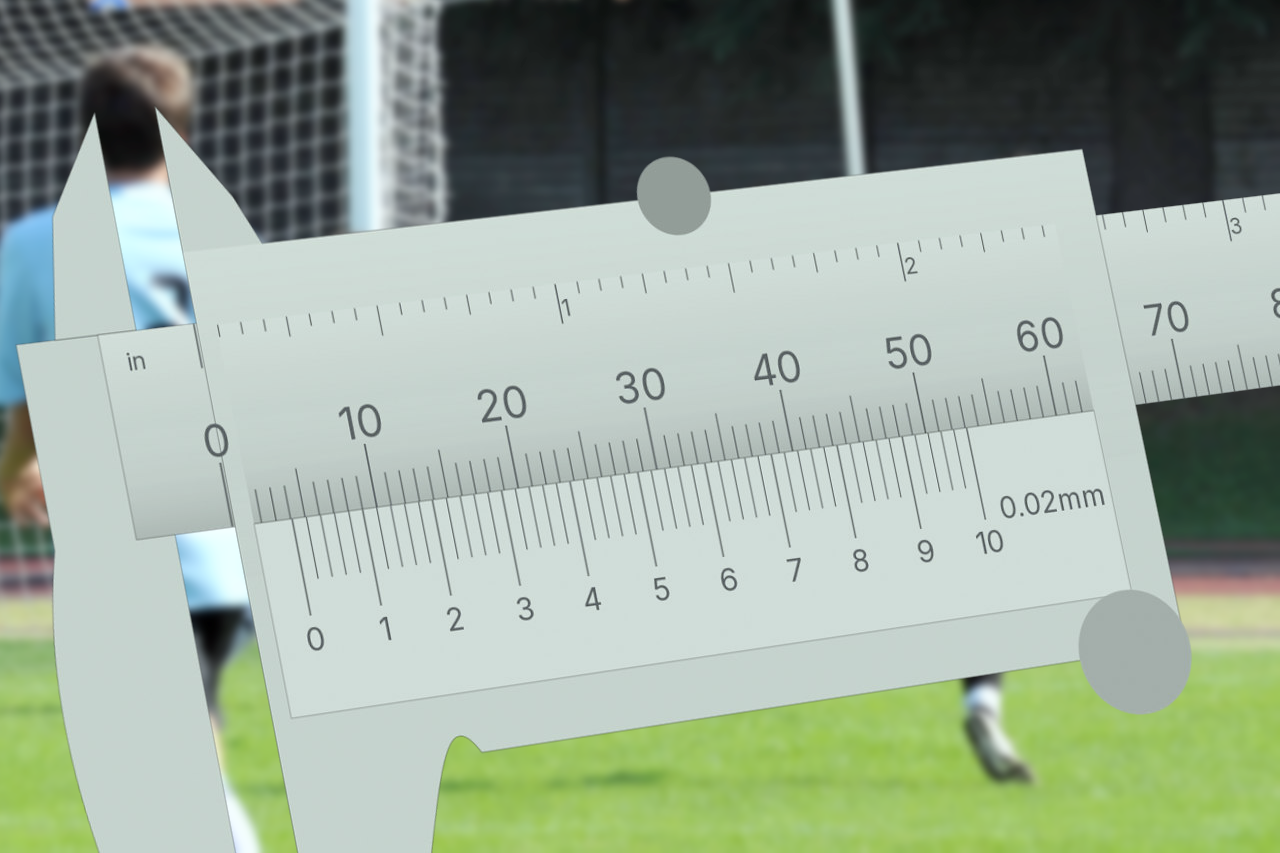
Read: 4.1mm
